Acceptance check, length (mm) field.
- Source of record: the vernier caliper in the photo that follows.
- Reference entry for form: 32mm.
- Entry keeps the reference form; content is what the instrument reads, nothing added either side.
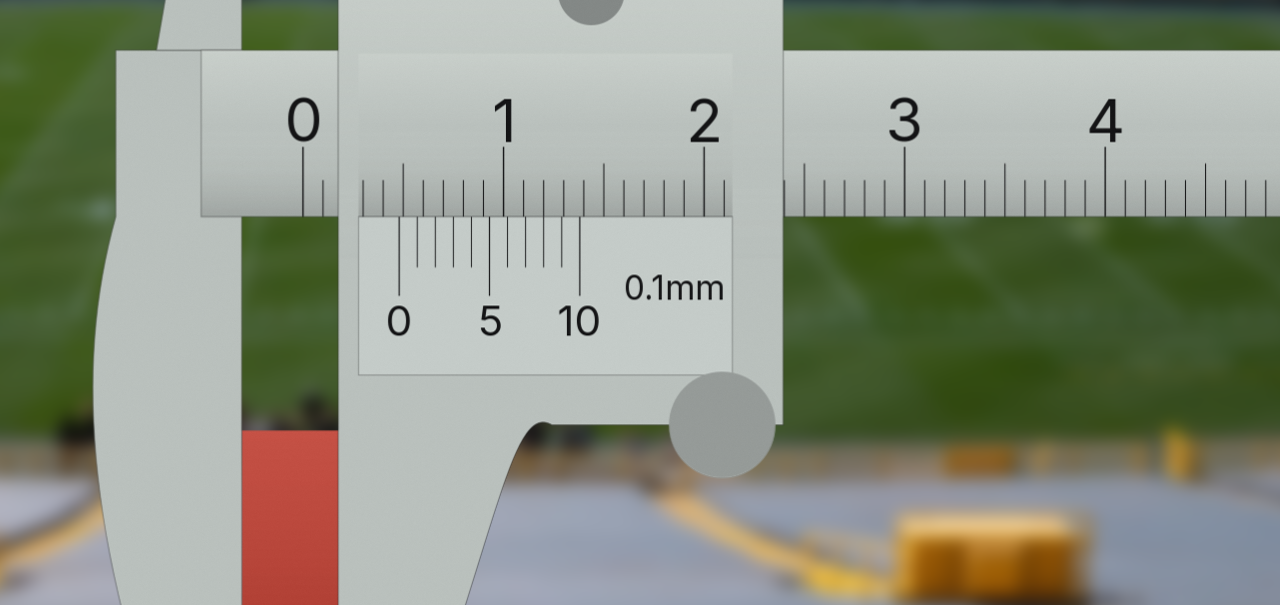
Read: 4.8mm
